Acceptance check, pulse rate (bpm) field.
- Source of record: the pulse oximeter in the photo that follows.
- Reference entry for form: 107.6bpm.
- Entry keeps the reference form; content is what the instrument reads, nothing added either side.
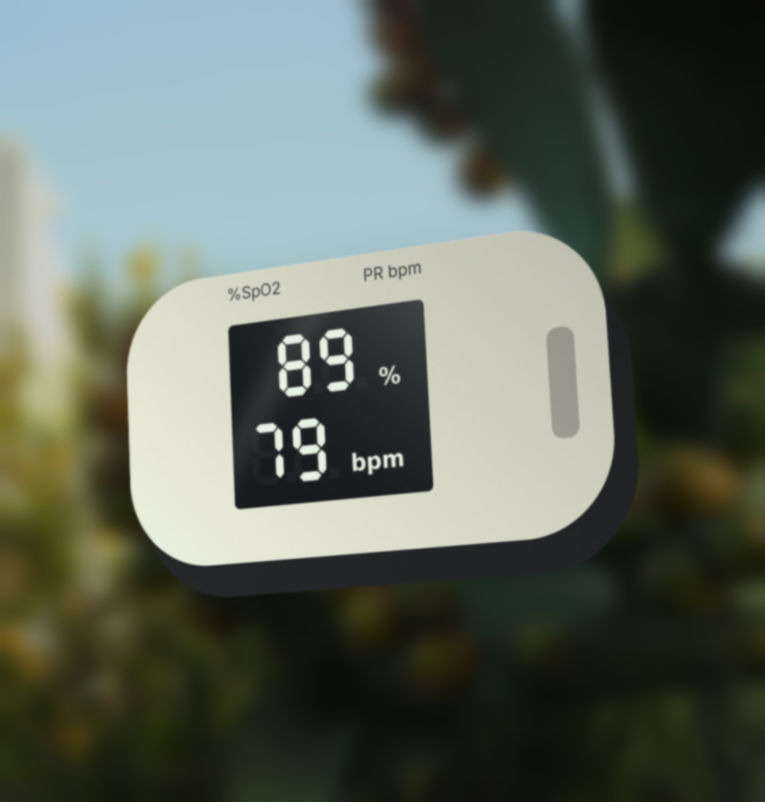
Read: 79bpm
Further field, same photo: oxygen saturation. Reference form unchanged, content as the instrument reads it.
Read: 89%
